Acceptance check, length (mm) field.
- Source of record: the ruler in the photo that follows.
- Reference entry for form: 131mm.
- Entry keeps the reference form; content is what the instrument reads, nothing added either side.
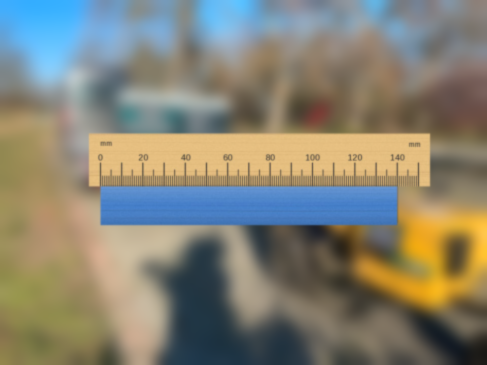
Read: 140mm
